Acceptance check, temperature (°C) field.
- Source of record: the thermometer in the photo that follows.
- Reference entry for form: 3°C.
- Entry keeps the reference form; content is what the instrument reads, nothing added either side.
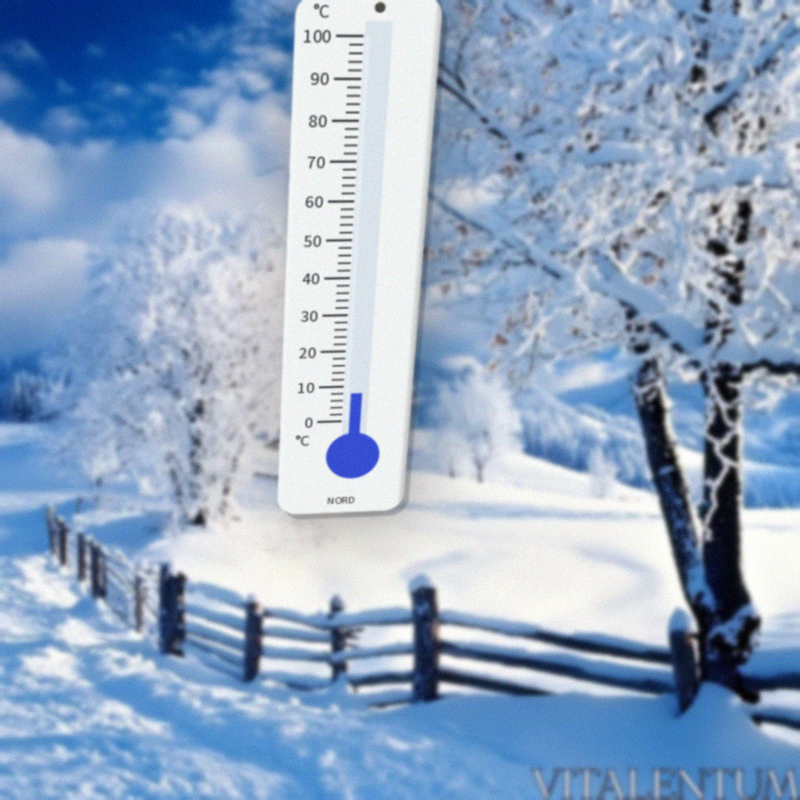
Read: 8°C
